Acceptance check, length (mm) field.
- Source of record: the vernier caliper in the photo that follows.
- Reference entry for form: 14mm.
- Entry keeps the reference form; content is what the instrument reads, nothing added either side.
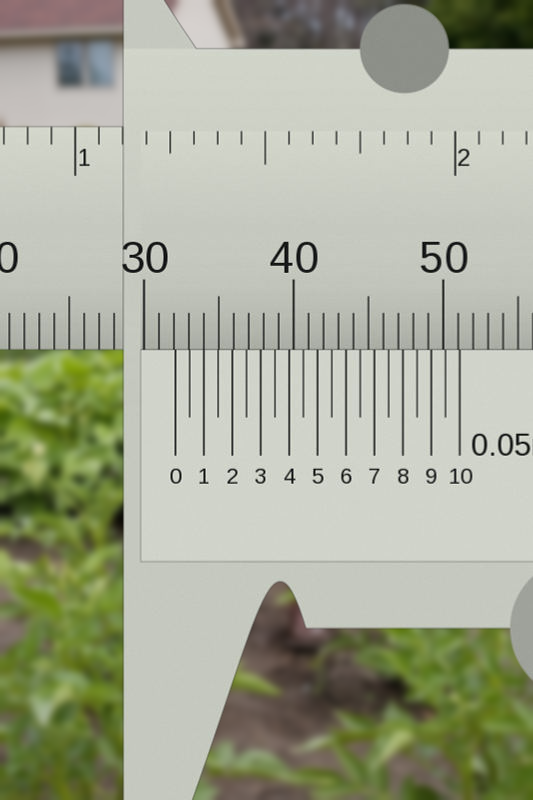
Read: 32.1mm
